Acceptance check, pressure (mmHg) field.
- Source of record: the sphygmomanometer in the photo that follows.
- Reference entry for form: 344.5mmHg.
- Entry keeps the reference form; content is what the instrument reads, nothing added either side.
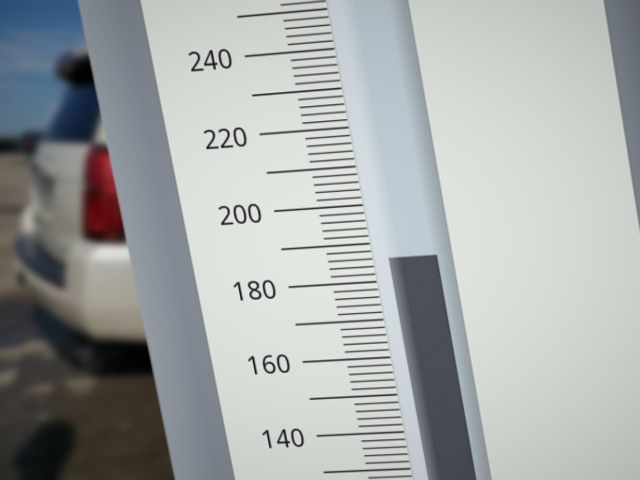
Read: 186mmHg
